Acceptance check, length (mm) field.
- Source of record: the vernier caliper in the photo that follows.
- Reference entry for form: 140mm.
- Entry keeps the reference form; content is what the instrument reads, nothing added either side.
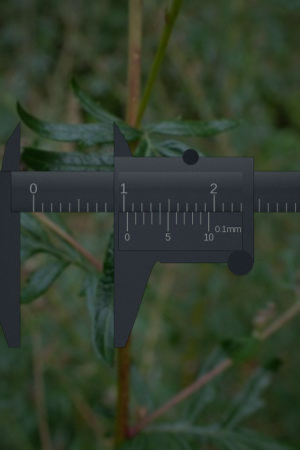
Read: 10.4mm
